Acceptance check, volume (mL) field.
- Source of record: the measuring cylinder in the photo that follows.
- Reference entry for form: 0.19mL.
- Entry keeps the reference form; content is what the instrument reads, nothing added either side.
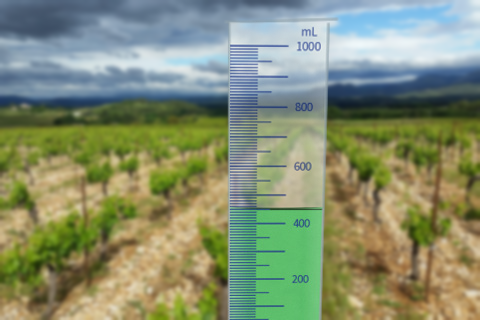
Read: 450mL
